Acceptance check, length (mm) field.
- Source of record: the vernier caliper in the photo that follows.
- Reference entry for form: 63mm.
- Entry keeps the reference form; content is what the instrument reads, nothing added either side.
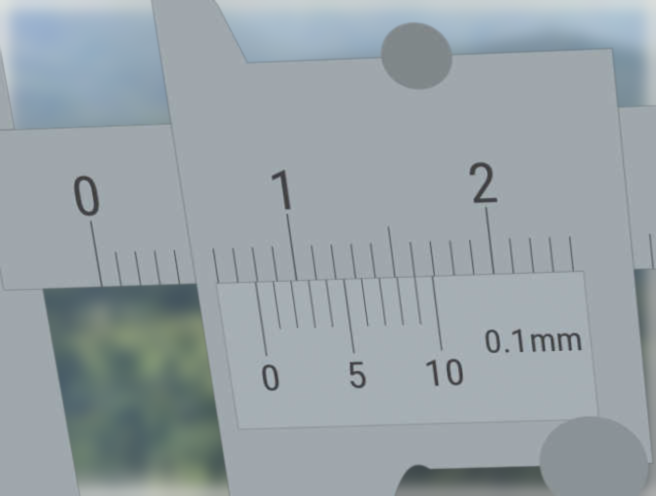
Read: 7.9mm
